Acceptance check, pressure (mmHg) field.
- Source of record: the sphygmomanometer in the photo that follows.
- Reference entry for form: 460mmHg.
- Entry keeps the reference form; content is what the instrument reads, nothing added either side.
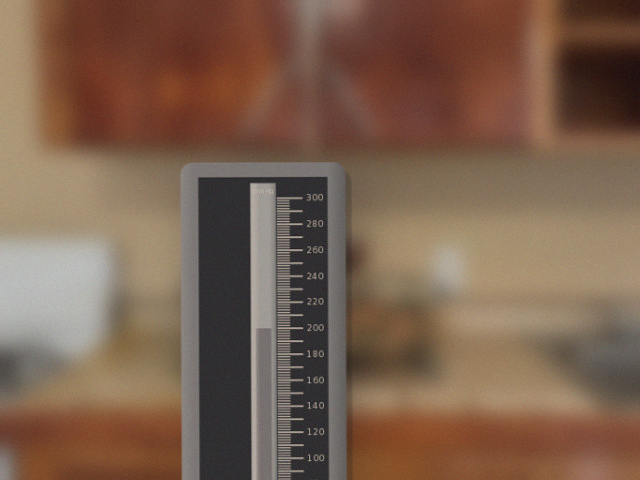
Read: 200mmHg
